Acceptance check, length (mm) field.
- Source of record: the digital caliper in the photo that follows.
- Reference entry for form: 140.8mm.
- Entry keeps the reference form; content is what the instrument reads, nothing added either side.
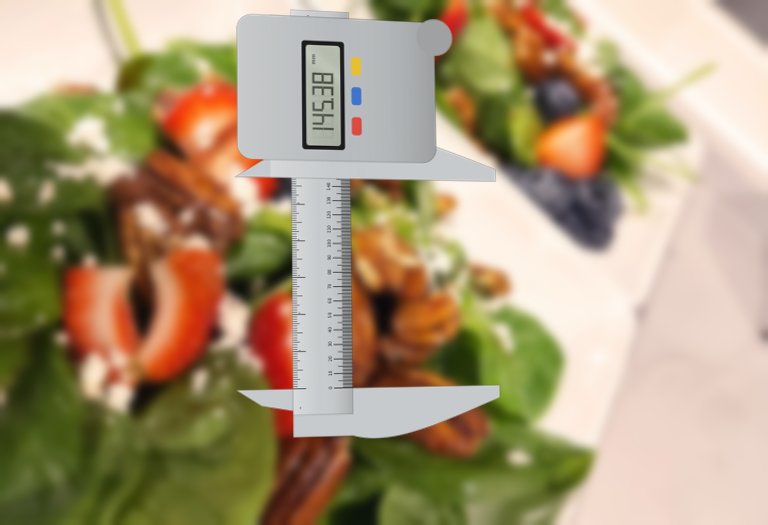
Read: 145.38mm
